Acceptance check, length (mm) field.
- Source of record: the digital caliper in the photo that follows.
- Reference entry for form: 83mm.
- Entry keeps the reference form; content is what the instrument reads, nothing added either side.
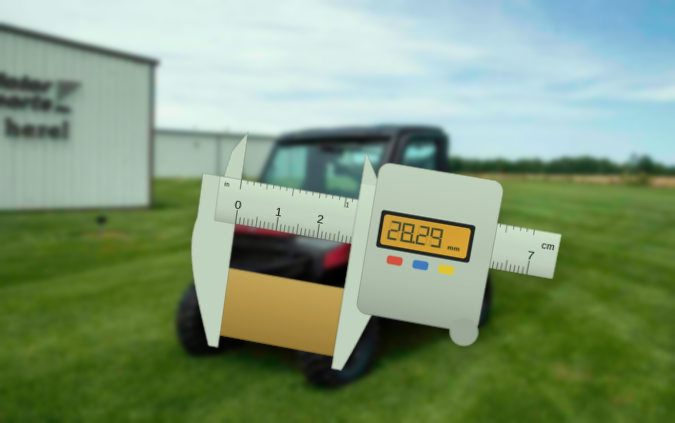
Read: 28.29mm
